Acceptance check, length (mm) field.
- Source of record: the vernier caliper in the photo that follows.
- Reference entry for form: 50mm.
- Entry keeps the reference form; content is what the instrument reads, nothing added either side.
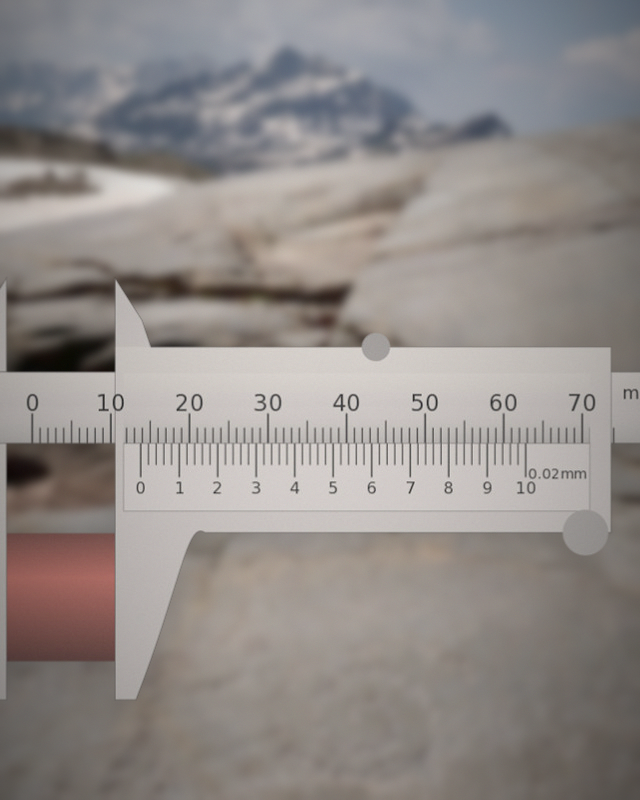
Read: 13.8mm
